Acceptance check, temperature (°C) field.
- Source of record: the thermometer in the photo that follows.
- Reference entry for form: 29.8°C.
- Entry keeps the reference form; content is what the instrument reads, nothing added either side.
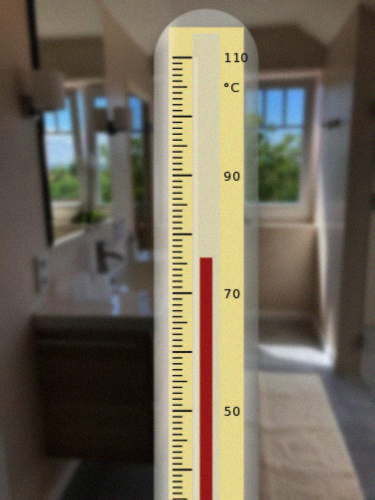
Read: 76°C
